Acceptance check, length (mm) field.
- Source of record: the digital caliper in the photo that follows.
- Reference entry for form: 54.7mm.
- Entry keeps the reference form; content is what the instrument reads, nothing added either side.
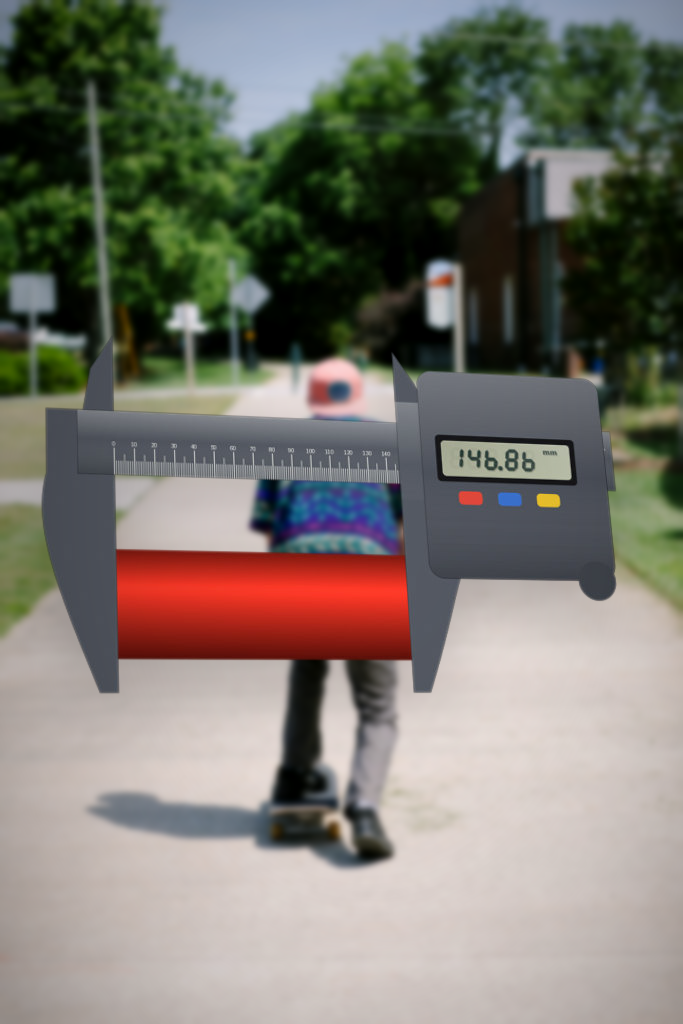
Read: 146.86mm
